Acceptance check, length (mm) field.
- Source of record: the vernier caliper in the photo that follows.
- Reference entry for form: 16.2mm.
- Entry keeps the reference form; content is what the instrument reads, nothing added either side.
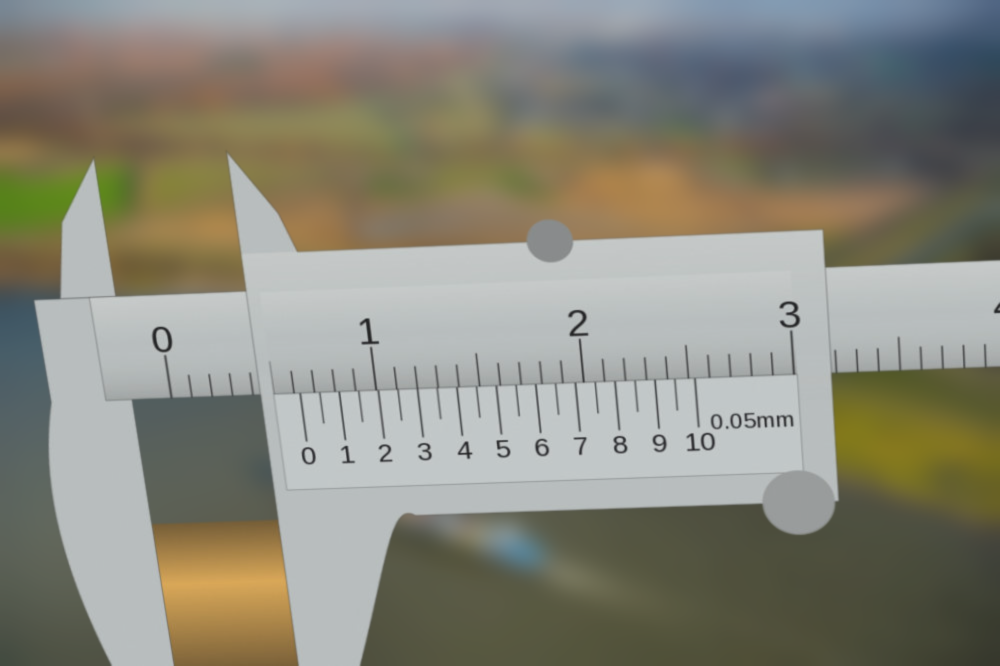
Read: 6.3mm
